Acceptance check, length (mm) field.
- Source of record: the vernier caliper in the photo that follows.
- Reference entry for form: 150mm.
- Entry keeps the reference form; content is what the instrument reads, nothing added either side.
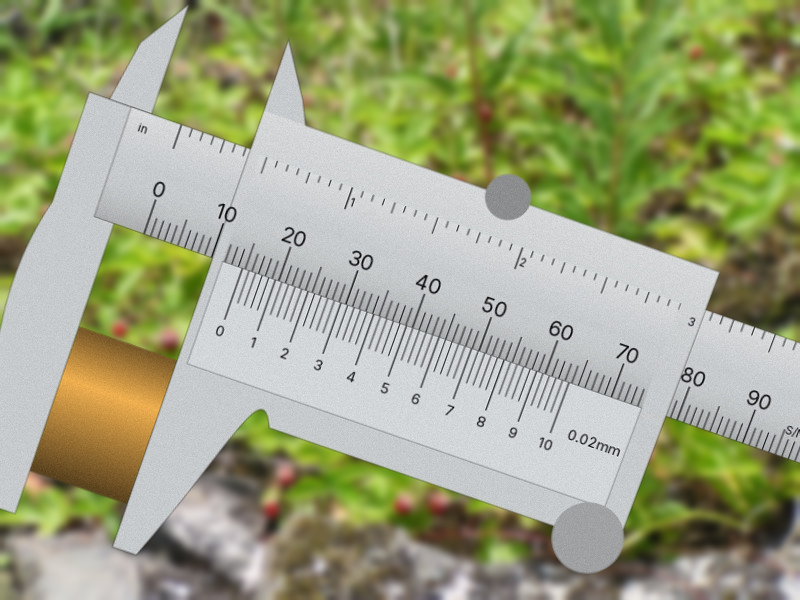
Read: 14.6mm
